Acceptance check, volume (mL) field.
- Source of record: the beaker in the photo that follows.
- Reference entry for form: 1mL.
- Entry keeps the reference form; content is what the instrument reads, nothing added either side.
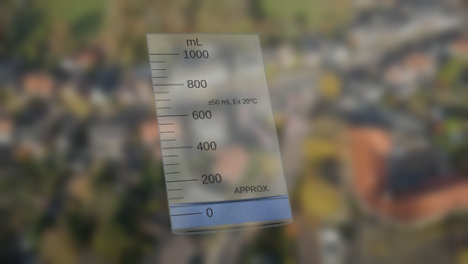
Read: 50mL
